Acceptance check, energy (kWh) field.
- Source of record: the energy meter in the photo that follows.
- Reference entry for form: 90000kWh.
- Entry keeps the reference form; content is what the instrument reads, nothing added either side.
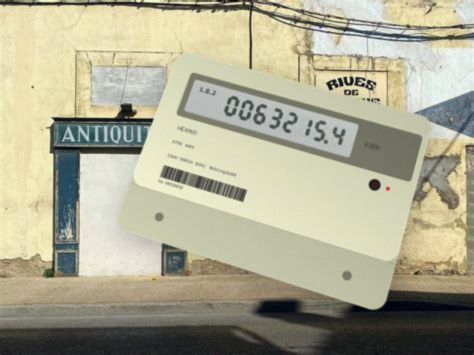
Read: 63215.4kWh
